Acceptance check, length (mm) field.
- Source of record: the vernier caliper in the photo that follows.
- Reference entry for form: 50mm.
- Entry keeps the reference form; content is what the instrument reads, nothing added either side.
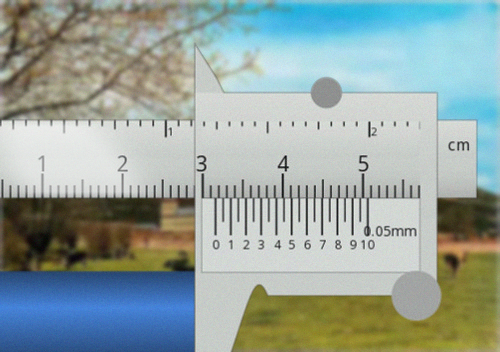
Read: 31.6mm
